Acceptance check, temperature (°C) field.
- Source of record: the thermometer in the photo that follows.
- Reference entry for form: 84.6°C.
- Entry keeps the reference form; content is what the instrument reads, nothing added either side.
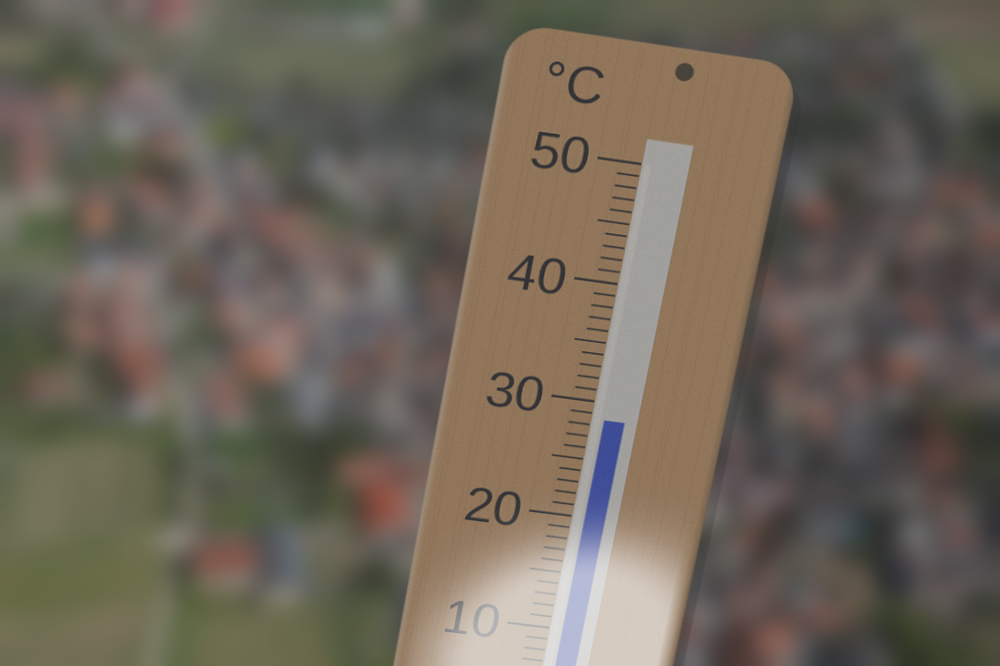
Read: 28.5°C
